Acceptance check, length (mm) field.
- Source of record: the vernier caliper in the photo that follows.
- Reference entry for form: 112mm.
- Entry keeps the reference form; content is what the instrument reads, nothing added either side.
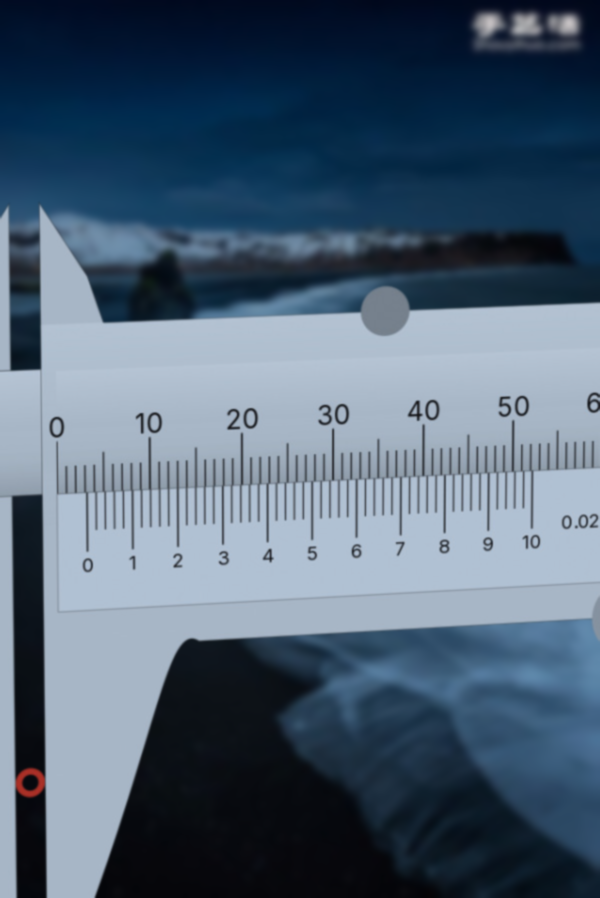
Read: 3.2mm
